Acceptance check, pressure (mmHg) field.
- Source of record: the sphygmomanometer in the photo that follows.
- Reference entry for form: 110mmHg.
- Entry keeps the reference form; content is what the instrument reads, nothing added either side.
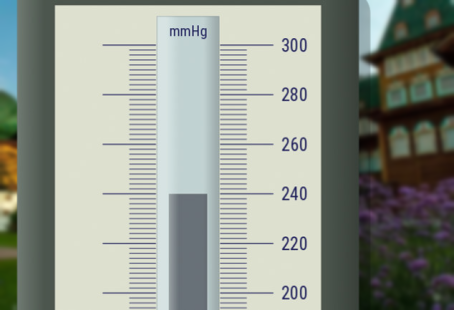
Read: 240mmHg
